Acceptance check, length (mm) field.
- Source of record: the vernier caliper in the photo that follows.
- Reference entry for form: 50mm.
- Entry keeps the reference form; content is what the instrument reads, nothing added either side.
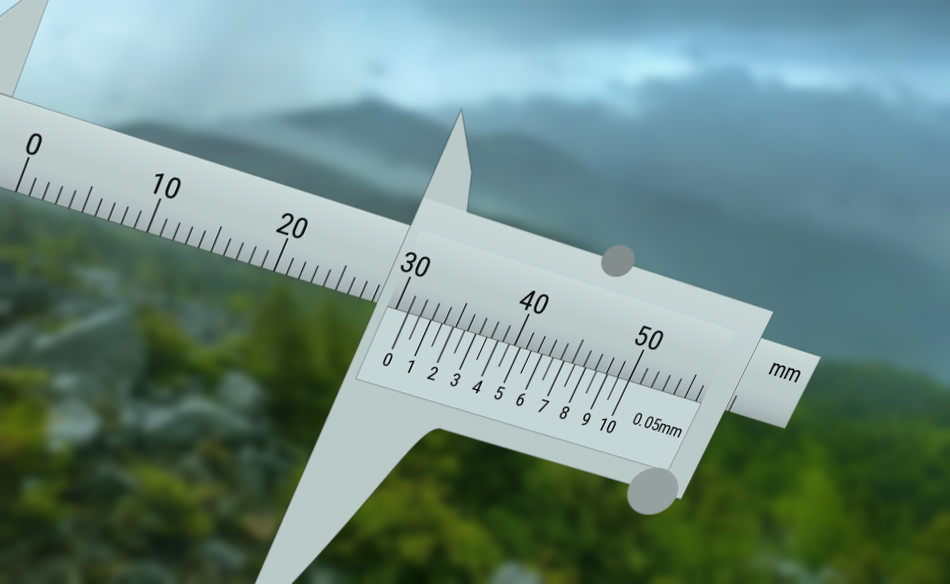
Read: 31.0mm
